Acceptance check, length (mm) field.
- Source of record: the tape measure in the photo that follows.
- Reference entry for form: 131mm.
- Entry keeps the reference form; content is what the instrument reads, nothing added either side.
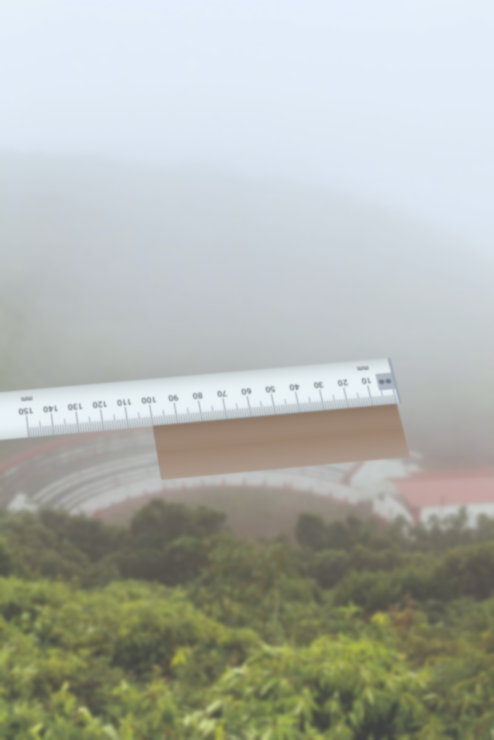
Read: 100mm
